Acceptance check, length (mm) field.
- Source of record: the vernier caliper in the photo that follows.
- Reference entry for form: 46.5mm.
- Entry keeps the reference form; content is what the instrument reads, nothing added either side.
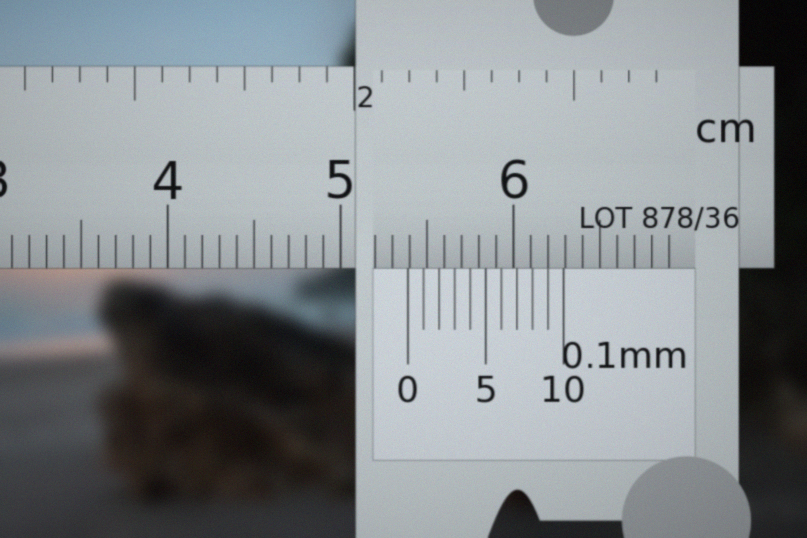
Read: 53.9mm
